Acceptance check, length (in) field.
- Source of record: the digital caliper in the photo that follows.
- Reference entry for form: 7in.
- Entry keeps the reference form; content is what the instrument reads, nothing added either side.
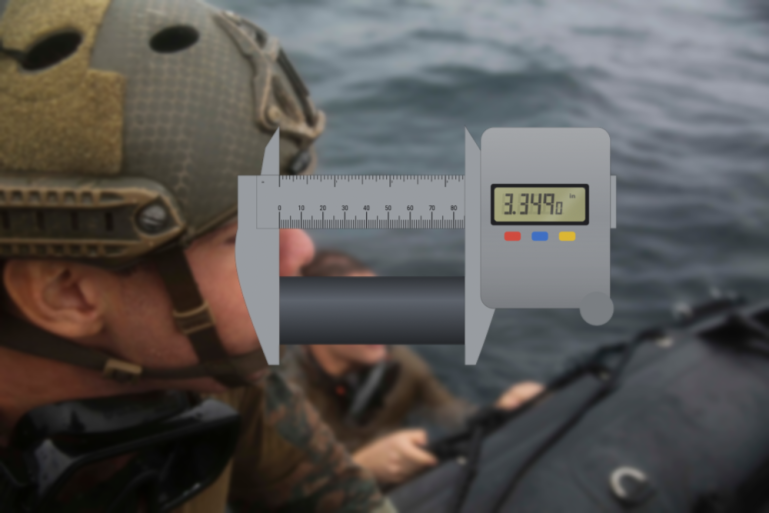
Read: 3.3490in
